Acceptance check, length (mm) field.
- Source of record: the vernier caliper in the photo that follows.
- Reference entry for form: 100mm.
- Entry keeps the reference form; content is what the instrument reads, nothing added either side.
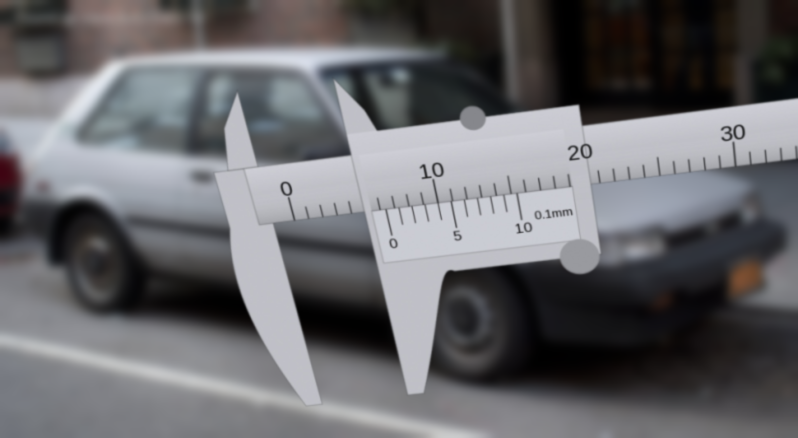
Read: 6.4mm
